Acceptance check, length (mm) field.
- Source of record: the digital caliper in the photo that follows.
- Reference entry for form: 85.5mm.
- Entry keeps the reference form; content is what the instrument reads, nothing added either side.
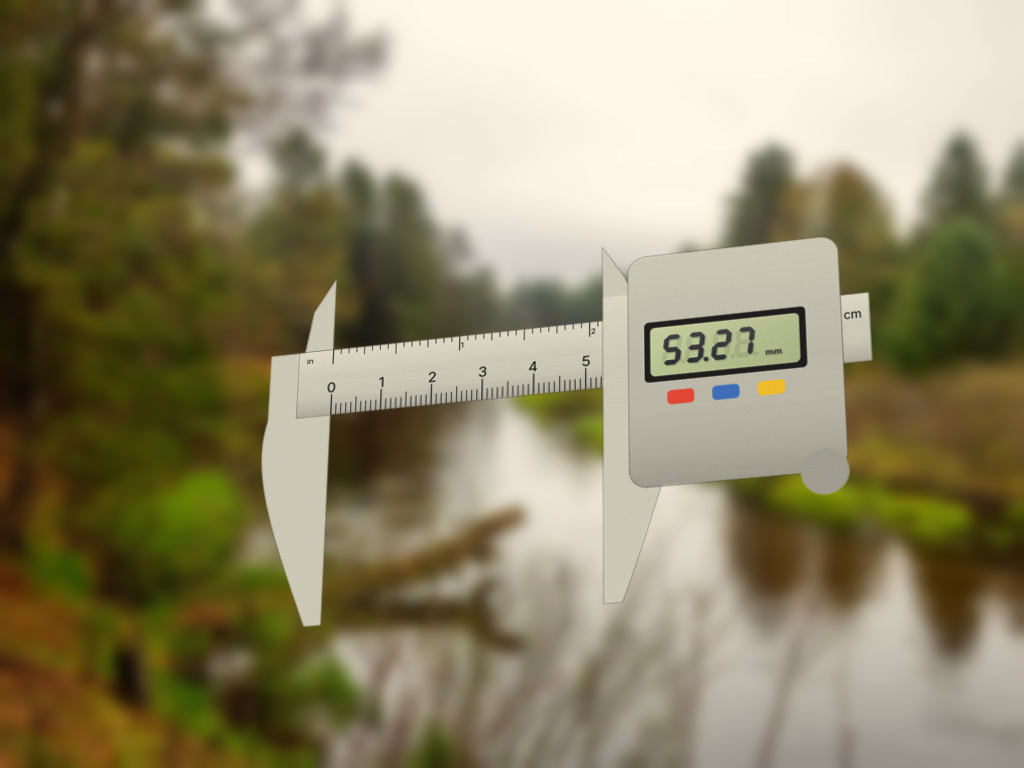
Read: 53.27mm
